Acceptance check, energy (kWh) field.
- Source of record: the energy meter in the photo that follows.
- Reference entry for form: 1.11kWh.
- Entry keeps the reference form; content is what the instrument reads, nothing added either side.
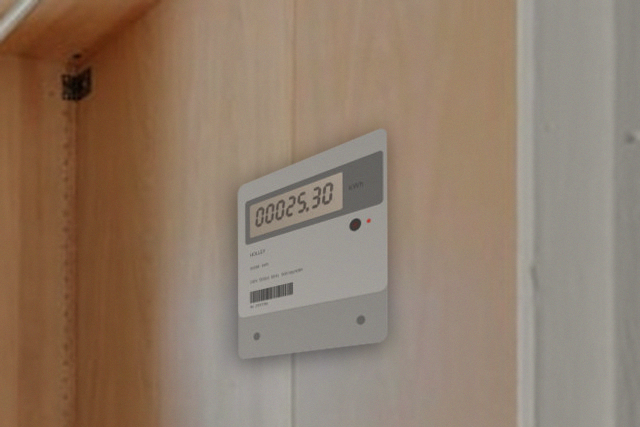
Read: 25.30kWh
